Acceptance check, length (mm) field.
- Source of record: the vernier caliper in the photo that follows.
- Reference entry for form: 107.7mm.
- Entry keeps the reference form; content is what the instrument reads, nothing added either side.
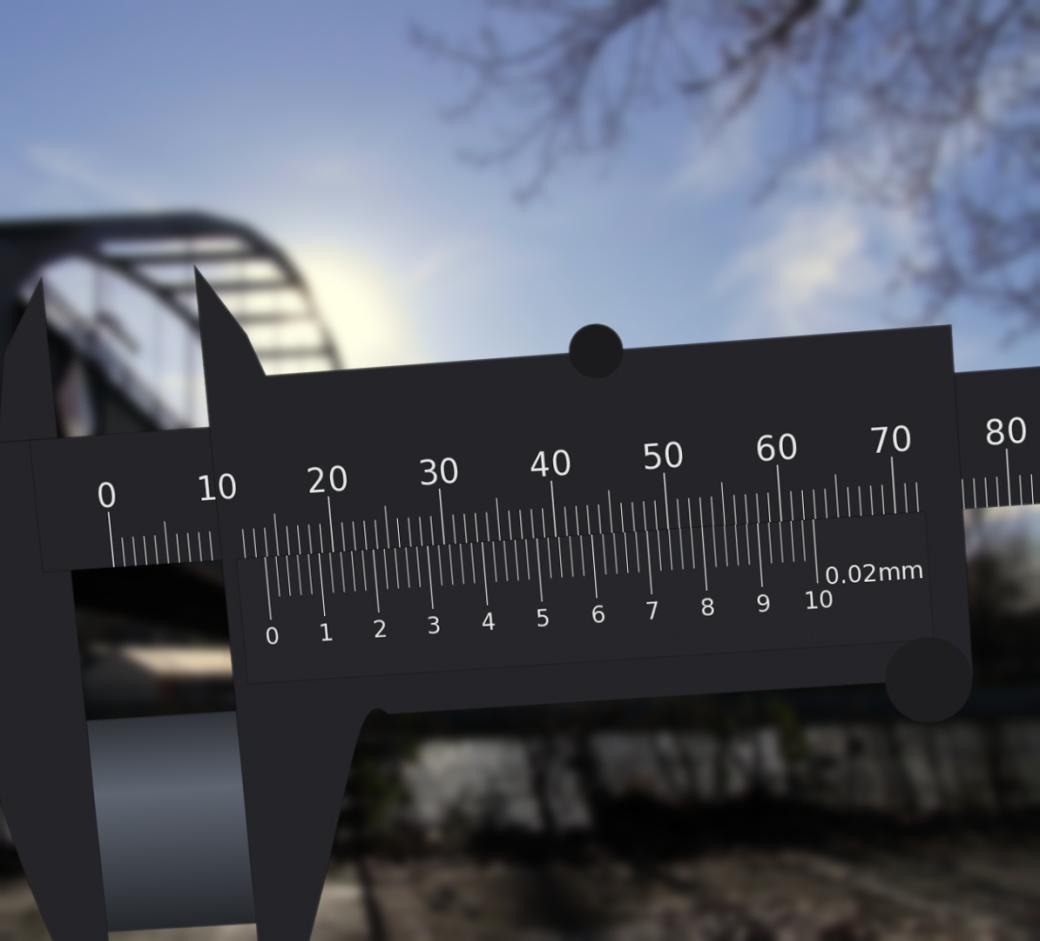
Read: 13.8mm
